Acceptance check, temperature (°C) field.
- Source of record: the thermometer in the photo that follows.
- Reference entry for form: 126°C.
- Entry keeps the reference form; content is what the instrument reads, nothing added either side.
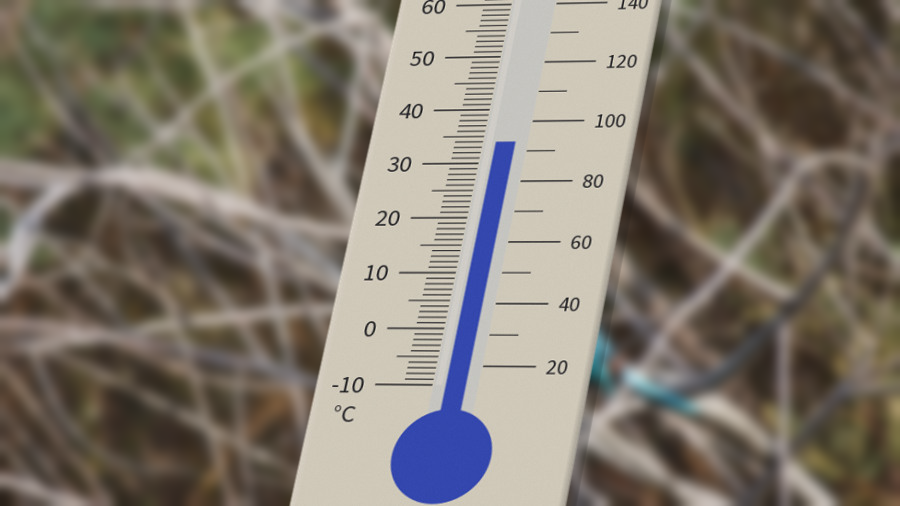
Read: 34°C
